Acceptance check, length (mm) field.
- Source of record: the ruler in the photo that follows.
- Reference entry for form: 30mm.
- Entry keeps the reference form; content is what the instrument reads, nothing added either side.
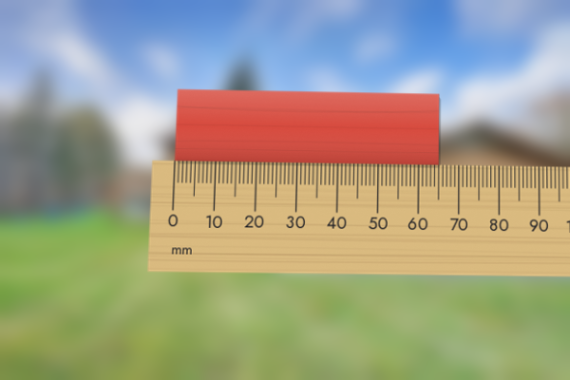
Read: 65mm
